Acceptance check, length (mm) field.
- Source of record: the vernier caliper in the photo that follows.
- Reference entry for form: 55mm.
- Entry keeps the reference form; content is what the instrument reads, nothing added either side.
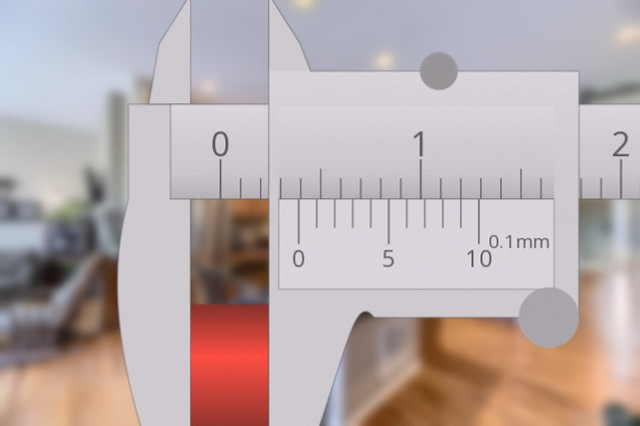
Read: 3.9mm
